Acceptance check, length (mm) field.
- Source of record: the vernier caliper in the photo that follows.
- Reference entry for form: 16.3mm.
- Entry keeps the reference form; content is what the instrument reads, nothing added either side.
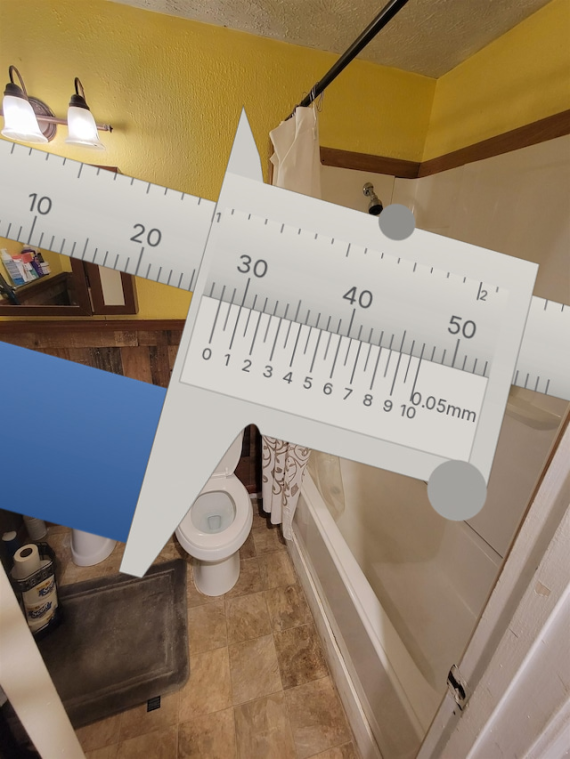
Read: 28.0mm
